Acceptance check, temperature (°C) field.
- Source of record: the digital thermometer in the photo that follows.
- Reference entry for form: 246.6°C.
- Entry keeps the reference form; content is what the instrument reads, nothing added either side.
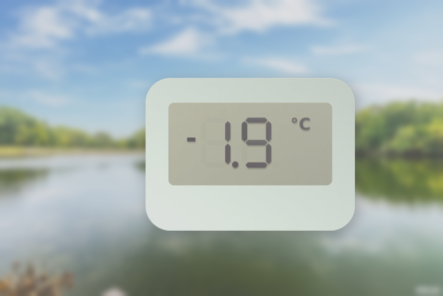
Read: -1.9°C
